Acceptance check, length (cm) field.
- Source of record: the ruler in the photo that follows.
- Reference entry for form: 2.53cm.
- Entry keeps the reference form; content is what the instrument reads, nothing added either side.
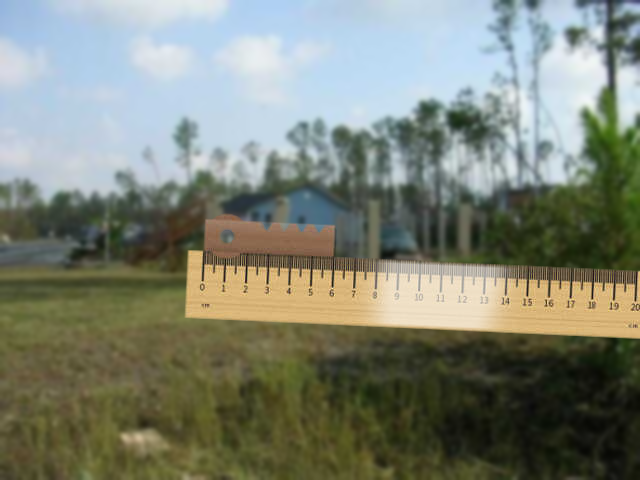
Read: 6cm
